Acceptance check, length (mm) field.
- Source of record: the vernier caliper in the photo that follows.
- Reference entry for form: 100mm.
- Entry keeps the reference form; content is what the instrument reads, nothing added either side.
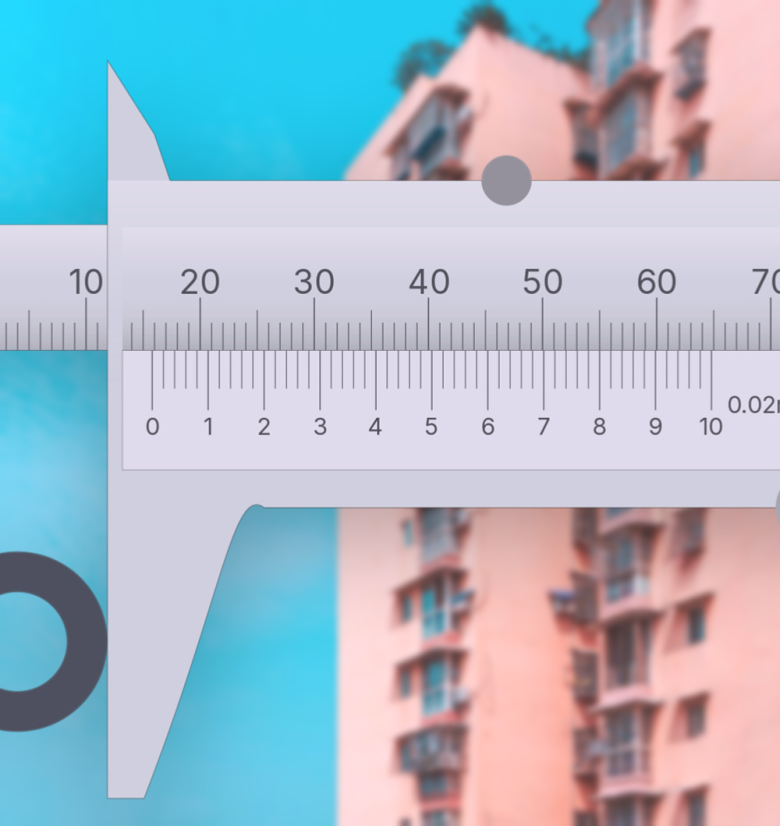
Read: 15.8mm
